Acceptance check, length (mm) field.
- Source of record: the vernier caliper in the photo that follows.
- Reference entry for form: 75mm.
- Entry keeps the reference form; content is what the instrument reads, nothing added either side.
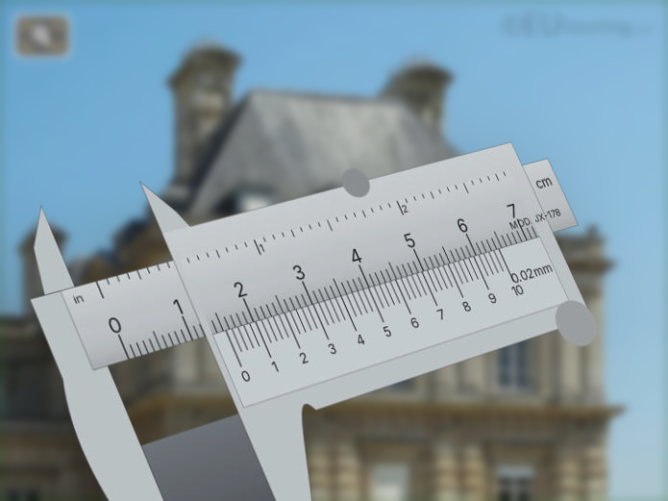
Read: 15.4mm
